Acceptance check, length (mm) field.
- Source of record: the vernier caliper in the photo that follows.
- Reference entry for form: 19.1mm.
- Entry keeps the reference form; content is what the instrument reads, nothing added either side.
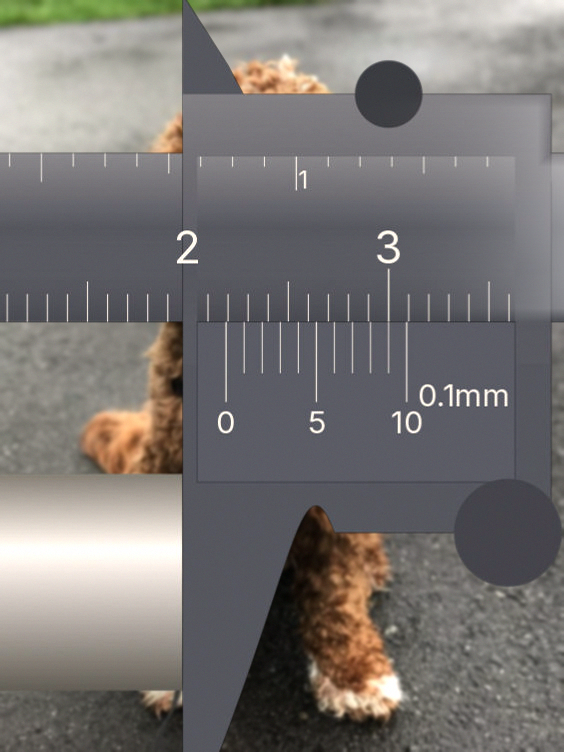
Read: 21.9mm
